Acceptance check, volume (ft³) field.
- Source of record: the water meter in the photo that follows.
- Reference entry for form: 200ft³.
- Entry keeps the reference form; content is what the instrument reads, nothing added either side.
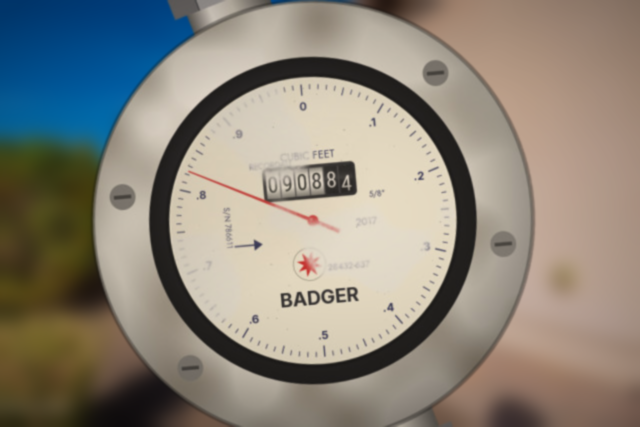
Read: 90883.82ft³
